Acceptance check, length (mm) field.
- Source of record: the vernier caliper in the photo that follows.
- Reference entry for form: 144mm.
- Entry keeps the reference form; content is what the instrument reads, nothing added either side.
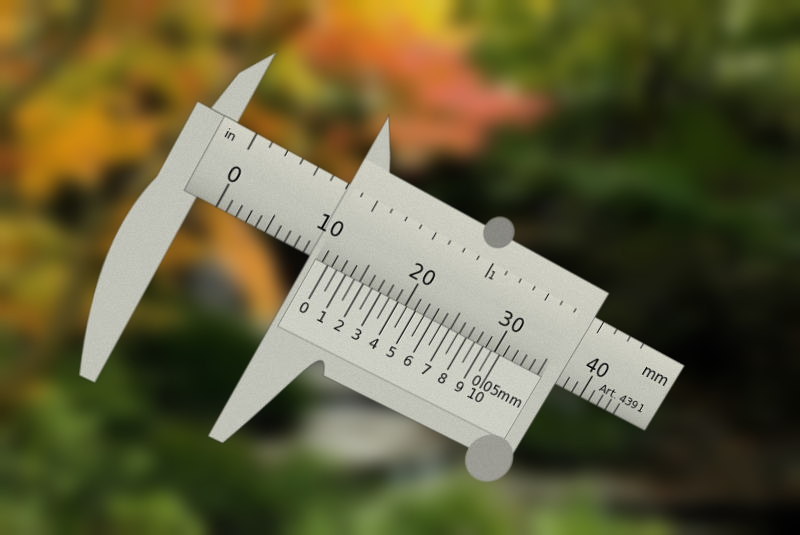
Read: 11.6mm
